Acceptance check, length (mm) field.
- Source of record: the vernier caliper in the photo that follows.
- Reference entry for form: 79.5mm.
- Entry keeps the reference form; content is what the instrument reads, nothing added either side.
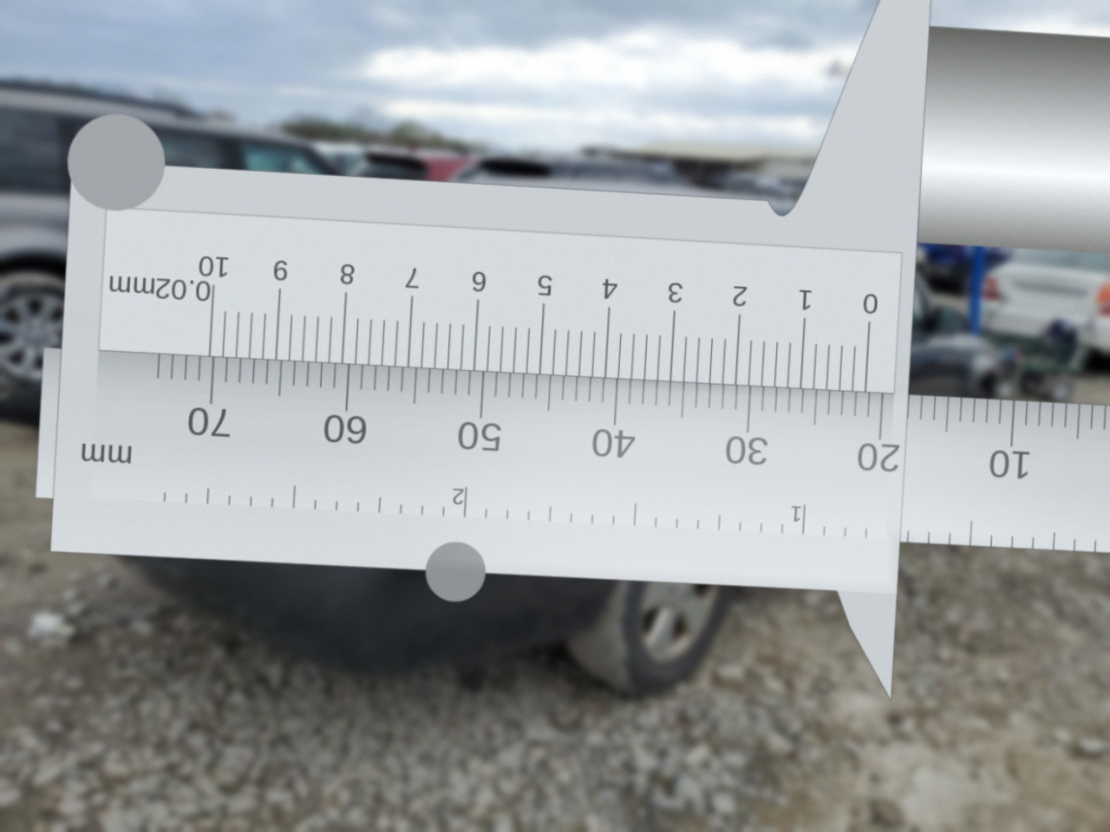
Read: 21.3mm
